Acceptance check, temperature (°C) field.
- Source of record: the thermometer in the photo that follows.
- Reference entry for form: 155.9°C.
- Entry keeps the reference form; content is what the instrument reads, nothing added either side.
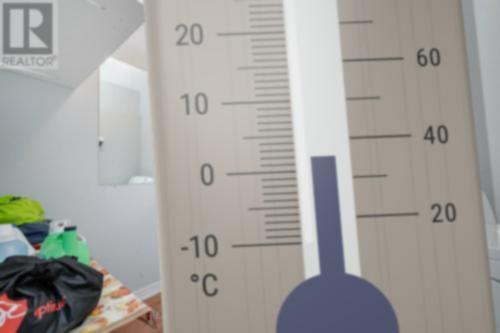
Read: 2°C
